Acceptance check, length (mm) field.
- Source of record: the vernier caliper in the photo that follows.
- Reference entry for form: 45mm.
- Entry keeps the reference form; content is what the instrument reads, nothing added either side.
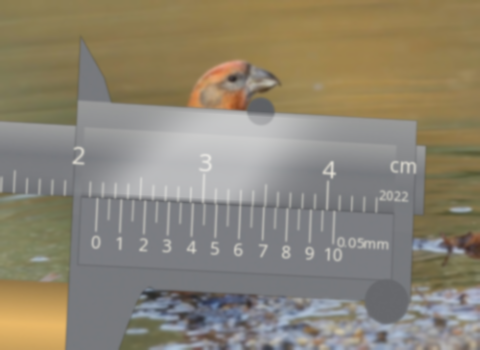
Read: 21.6mm
